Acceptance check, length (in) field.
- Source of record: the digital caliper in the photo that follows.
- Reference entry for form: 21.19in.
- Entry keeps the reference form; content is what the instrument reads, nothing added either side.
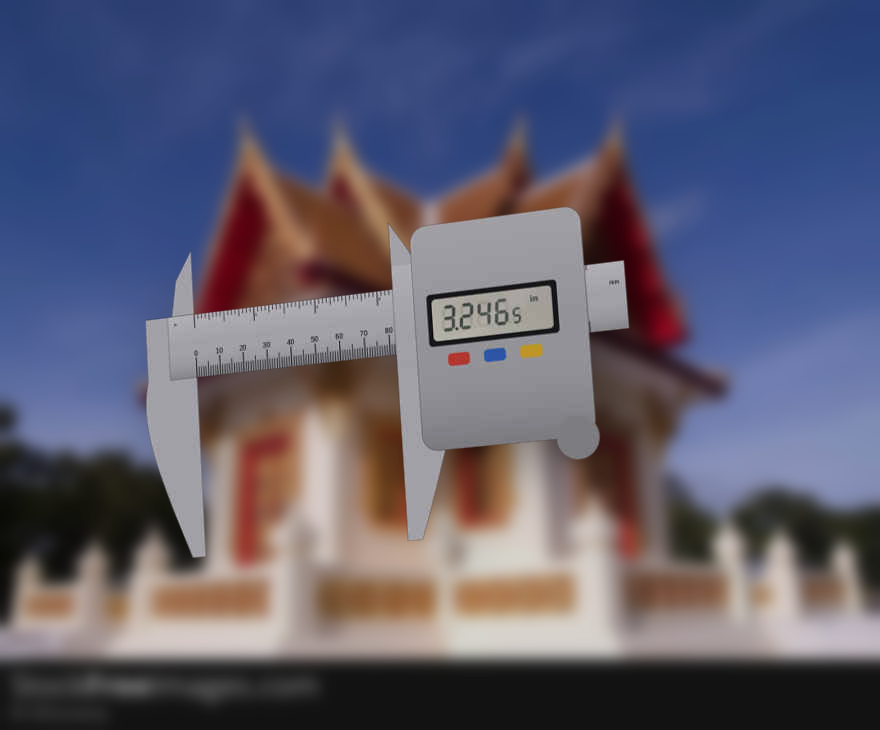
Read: 3.2465in
